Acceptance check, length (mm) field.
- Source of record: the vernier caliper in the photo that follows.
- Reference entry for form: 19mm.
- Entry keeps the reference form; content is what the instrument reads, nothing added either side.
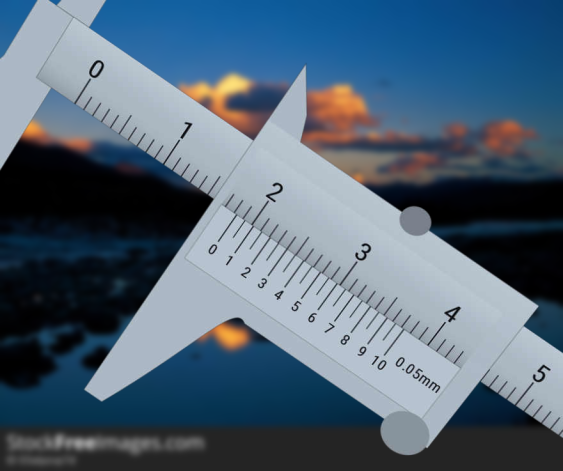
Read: 18.3mm
